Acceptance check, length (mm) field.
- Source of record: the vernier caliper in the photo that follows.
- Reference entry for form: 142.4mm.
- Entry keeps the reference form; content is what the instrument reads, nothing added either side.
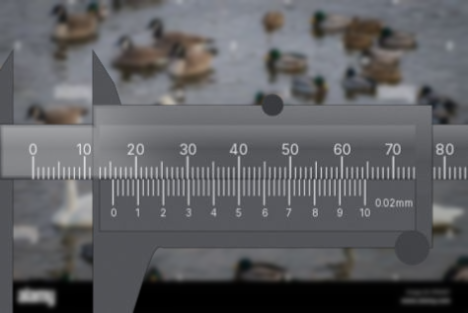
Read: 15.5mm
